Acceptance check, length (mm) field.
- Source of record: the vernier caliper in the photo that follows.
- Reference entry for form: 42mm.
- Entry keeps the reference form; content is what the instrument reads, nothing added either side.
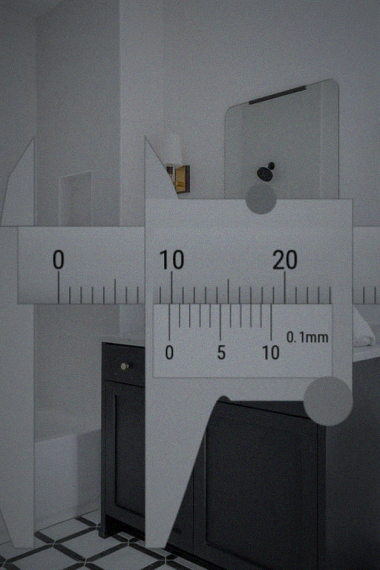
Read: 9.8mm
